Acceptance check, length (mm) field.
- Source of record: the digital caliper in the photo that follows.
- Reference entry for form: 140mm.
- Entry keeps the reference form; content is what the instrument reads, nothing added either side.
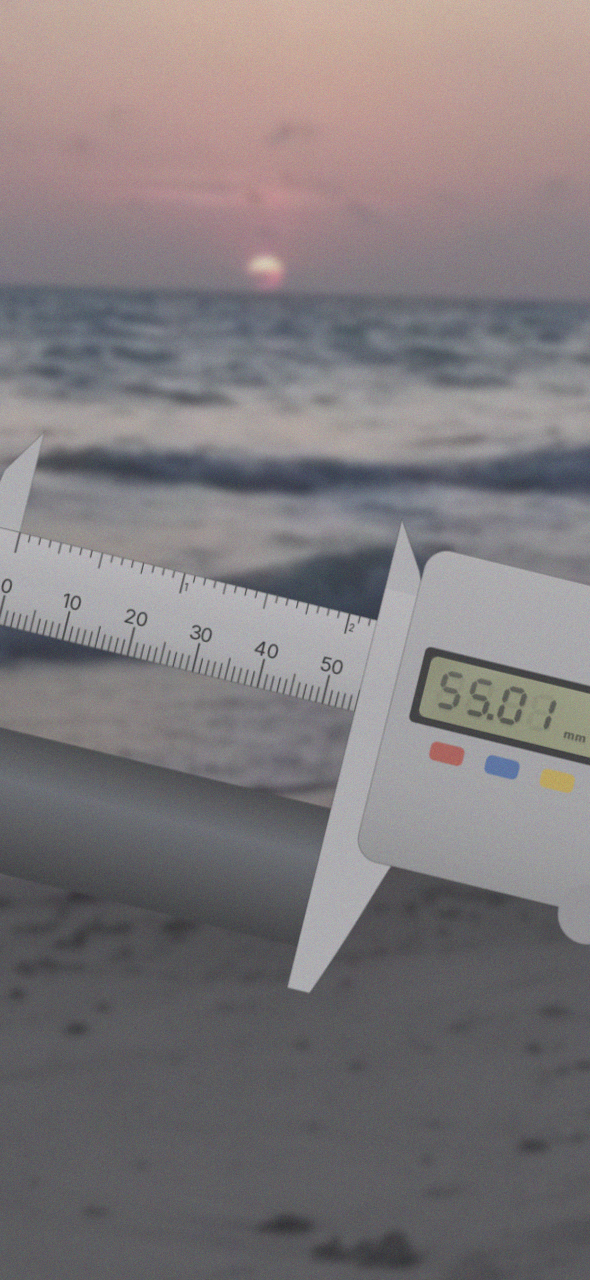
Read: 55.01mm
